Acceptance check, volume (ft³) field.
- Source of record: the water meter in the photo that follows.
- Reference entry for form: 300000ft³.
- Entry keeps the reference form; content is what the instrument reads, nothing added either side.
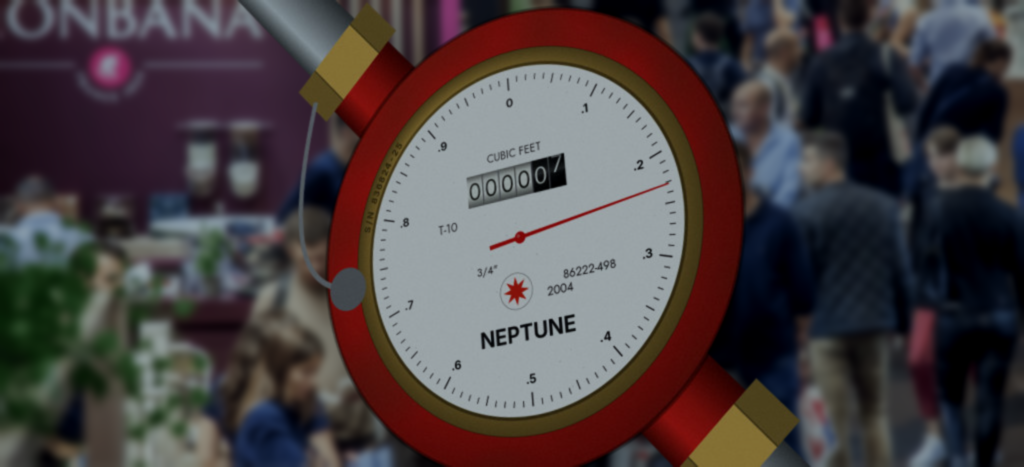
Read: 7.23ft³
